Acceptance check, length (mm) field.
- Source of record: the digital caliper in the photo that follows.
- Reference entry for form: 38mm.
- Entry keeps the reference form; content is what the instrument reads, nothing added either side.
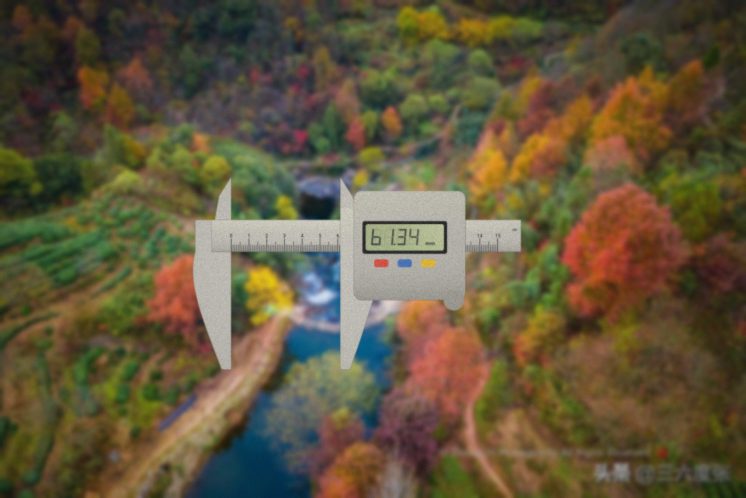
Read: 61.34mm
